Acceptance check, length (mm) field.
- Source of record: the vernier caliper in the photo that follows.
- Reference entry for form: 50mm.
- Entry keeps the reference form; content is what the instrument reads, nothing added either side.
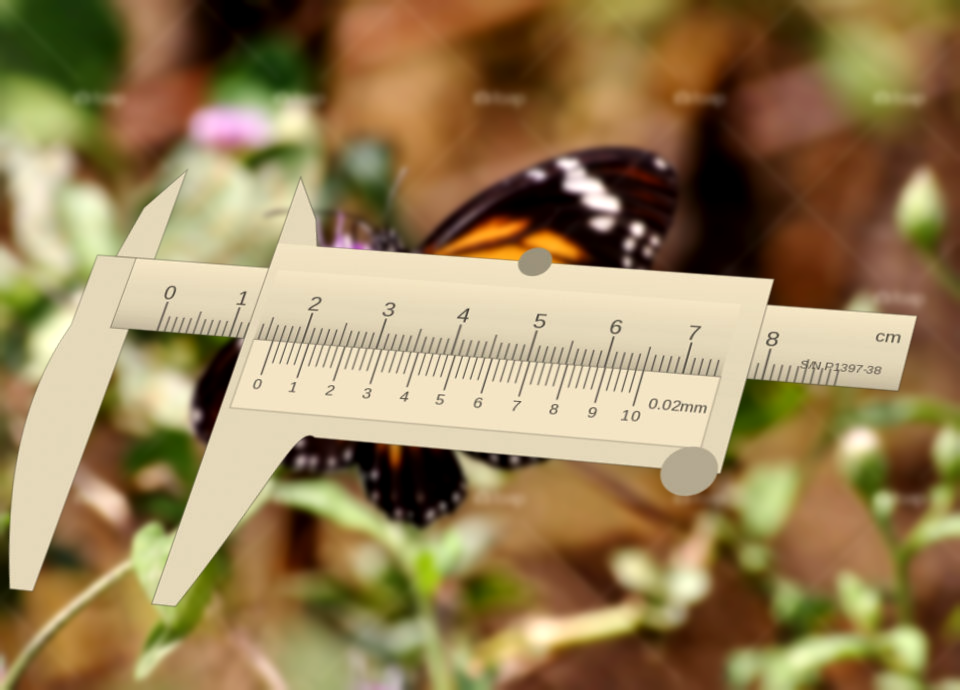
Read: 16.0mm
